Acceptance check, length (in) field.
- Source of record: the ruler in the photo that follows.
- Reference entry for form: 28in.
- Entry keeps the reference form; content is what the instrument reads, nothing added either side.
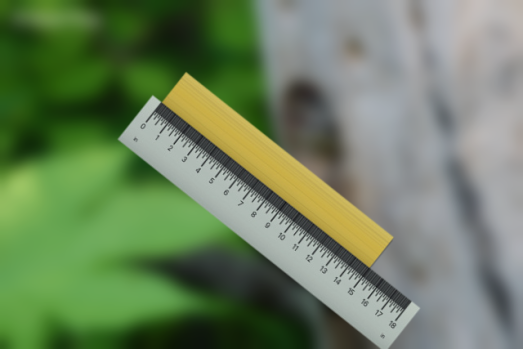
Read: 15in
